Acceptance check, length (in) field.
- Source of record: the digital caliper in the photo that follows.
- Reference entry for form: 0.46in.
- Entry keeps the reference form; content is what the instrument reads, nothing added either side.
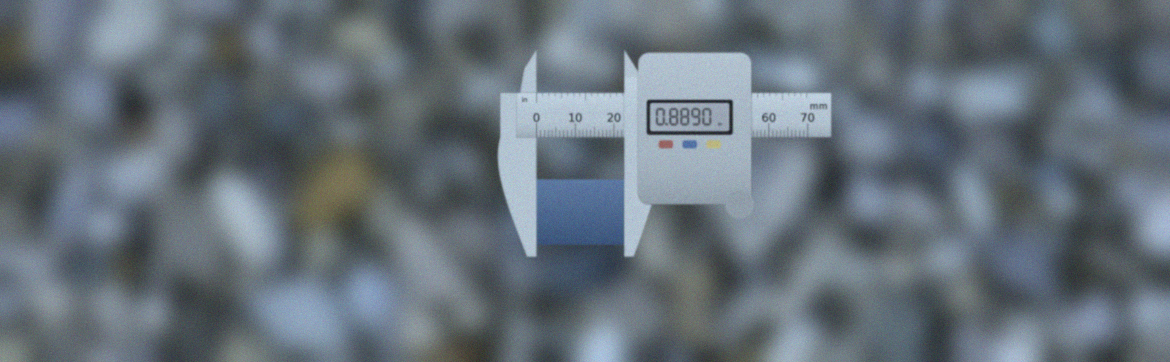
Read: 0.8890in
